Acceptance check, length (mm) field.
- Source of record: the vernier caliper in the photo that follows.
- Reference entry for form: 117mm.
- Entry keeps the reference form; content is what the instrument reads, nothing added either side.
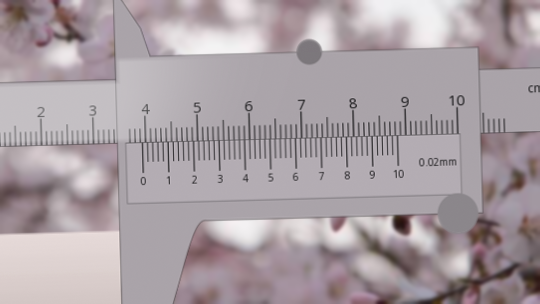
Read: 39.4mm
